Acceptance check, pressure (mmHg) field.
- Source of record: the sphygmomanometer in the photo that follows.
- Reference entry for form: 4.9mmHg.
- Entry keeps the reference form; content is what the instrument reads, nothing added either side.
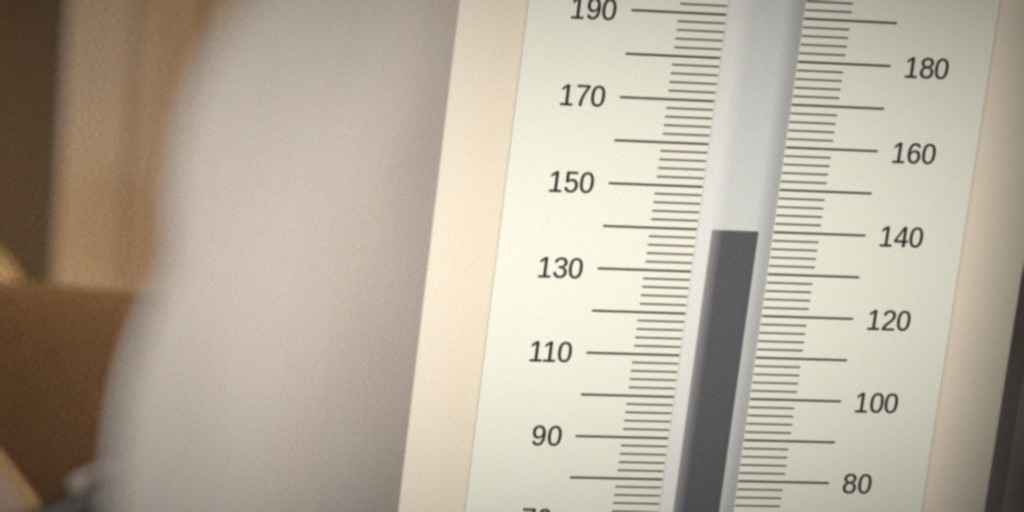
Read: 140mmHg
